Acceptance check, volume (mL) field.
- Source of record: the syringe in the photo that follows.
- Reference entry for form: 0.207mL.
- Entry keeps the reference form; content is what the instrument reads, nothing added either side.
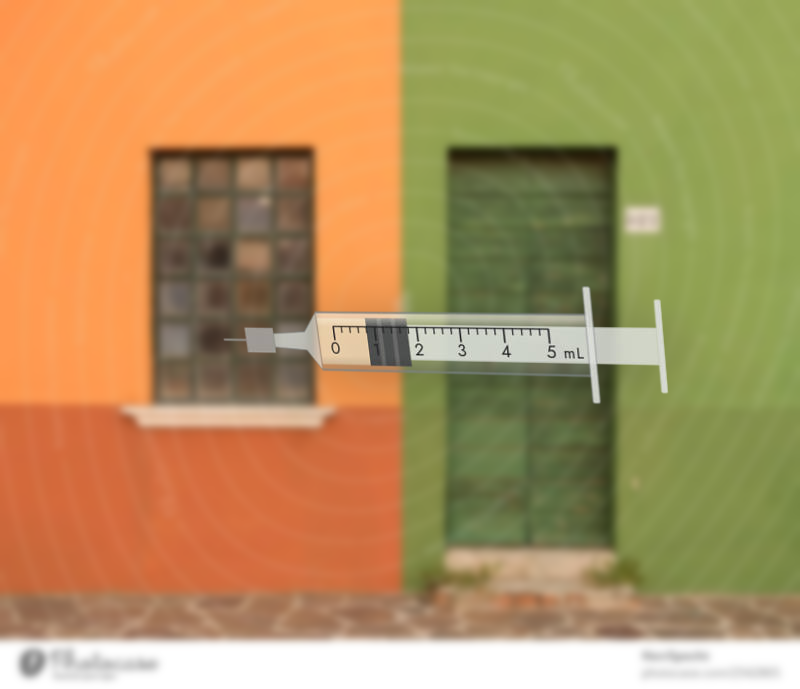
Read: 0.8mL
